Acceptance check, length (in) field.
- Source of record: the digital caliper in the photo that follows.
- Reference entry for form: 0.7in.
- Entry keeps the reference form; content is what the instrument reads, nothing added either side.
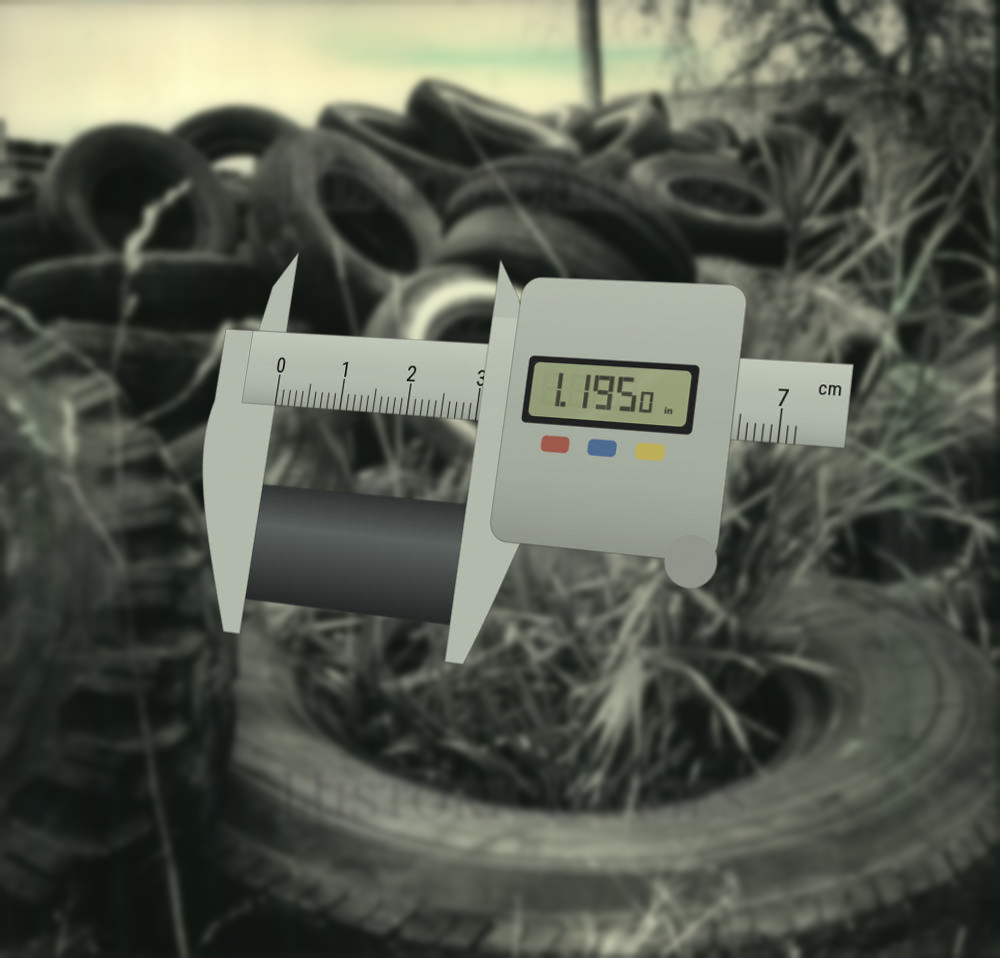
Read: 1.1950in
